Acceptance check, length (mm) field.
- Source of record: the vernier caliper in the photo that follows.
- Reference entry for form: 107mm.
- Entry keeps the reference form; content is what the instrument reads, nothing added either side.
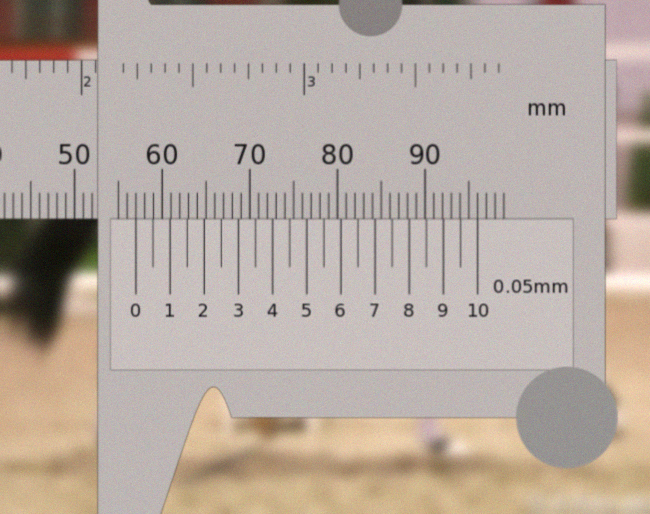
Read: 57.0mm
